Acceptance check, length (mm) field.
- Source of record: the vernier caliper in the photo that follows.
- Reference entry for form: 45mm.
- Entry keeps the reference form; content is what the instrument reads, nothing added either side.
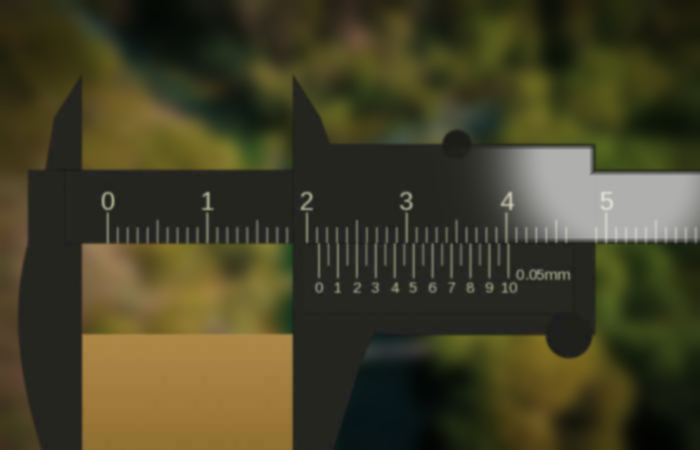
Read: 21.2mm
